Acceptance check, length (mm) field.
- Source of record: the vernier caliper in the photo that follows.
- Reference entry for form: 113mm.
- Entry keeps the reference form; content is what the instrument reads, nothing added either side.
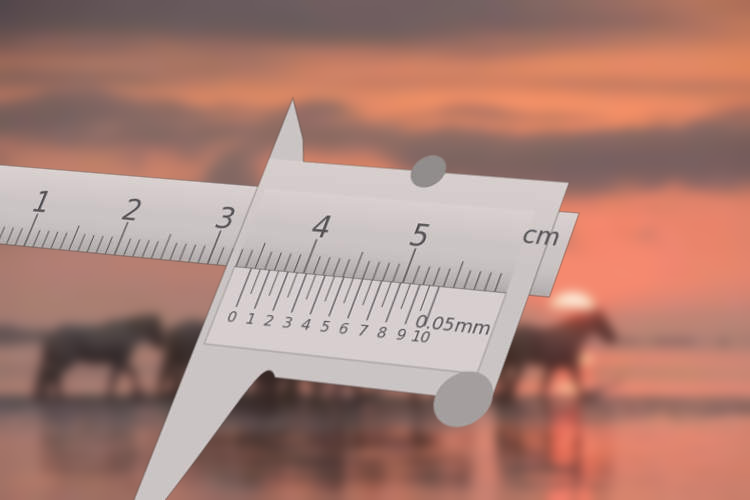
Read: 34.6mm
